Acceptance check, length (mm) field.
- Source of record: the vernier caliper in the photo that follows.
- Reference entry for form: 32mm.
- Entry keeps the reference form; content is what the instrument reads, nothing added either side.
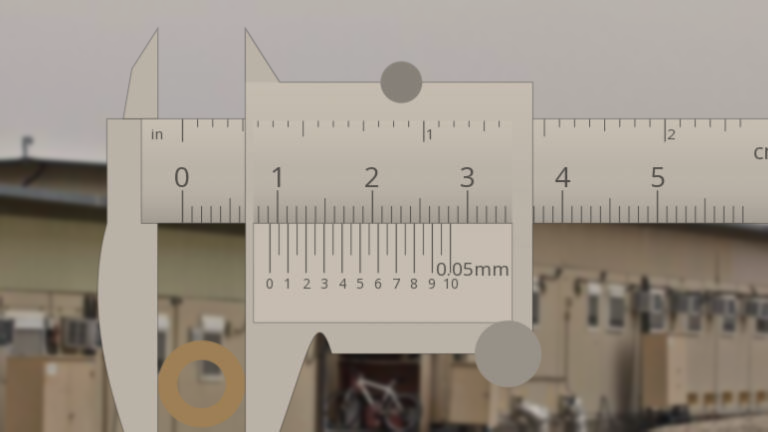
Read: 9.2mm
